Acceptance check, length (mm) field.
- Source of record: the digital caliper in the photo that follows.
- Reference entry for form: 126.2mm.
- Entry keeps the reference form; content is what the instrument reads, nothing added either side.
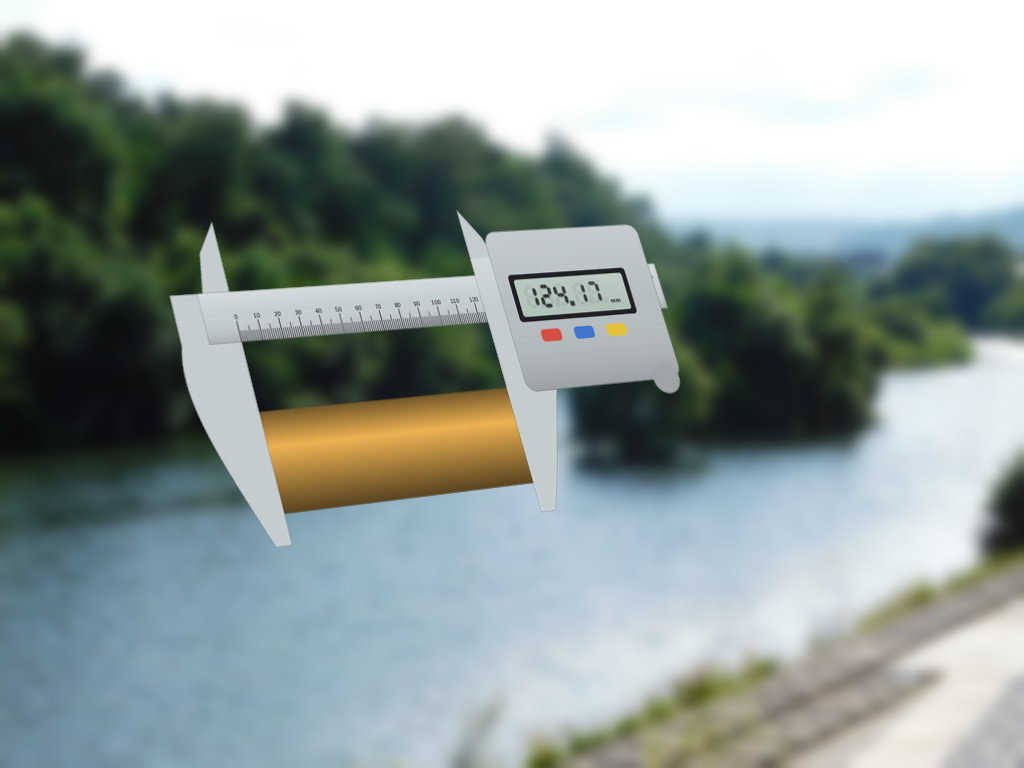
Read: 124.17mm
